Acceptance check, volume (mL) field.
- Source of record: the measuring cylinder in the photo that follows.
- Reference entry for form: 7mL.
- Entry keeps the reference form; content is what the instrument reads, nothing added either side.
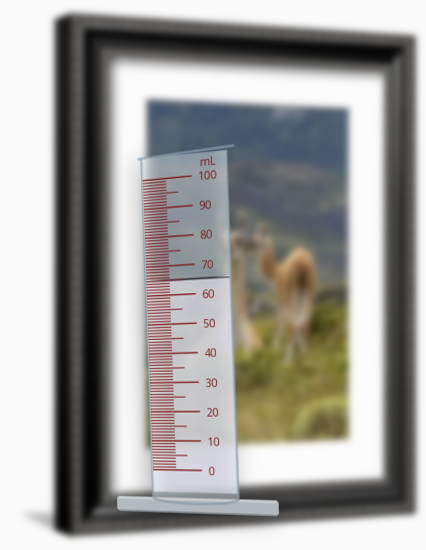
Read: 65mL
